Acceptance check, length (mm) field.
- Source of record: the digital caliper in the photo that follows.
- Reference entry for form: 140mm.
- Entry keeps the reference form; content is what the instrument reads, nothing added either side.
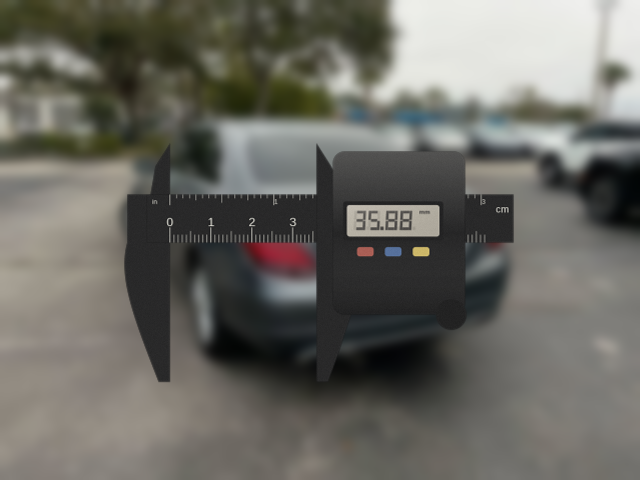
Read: 35.88mm
